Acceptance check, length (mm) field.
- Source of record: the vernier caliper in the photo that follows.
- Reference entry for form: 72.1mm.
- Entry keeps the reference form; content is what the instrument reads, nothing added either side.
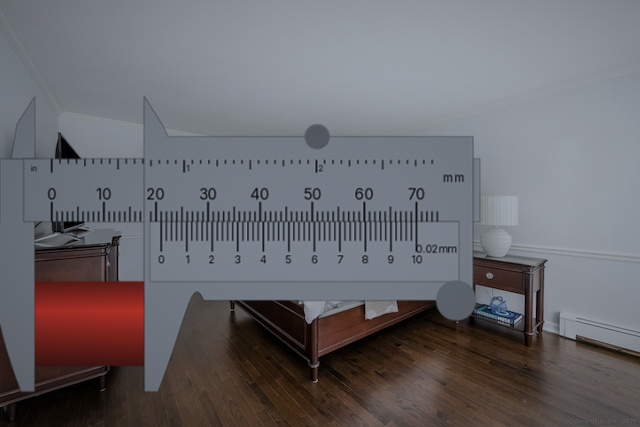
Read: 21.0mm
